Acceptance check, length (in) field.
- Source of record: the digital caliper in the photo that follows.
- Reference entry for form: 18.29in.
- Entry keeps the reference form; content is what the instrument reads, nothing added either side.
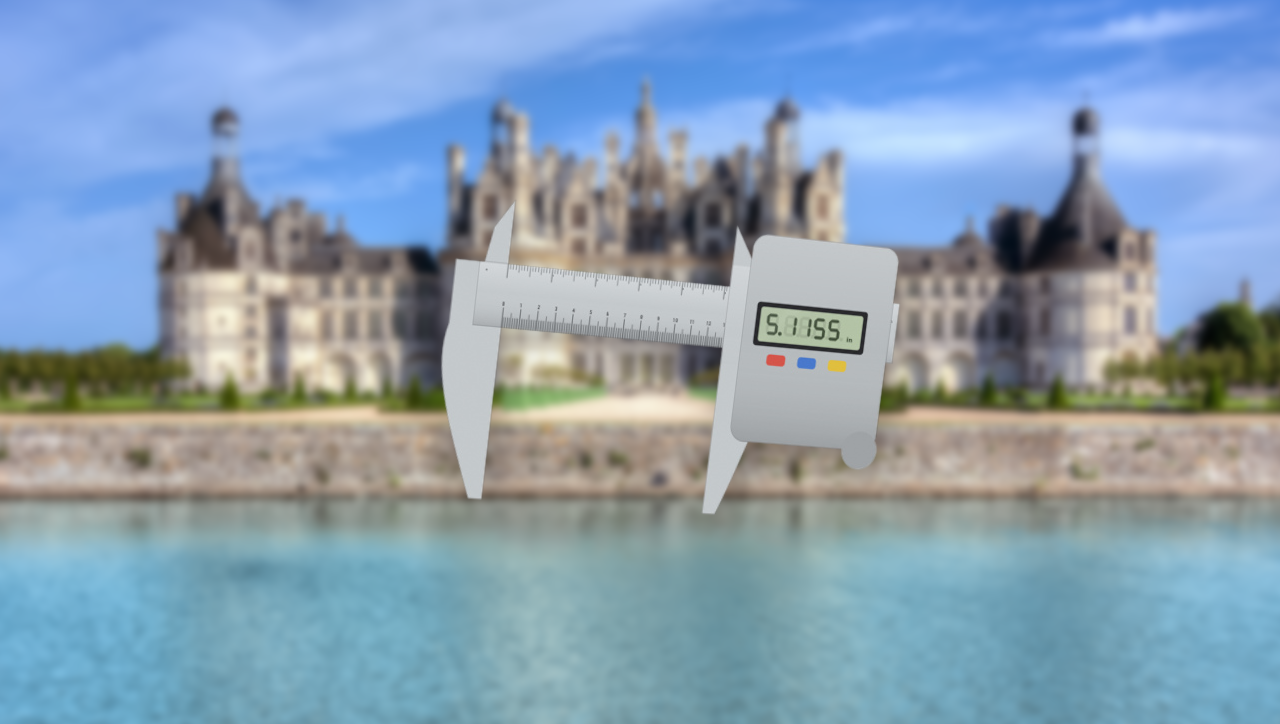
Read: 5.1155in
